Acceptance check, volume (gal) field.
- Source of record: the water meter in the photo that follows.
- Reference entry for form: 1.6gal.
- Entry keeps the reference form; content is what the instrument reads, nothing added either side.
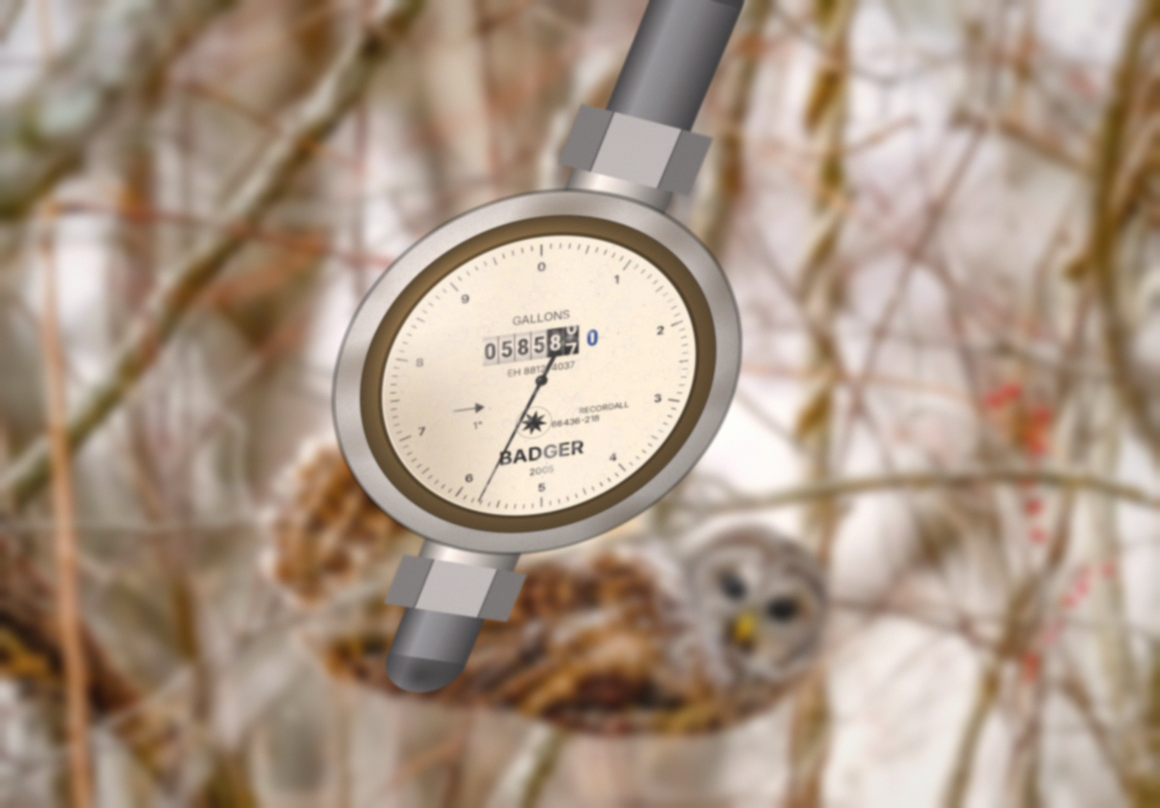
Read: 585865.7gal
